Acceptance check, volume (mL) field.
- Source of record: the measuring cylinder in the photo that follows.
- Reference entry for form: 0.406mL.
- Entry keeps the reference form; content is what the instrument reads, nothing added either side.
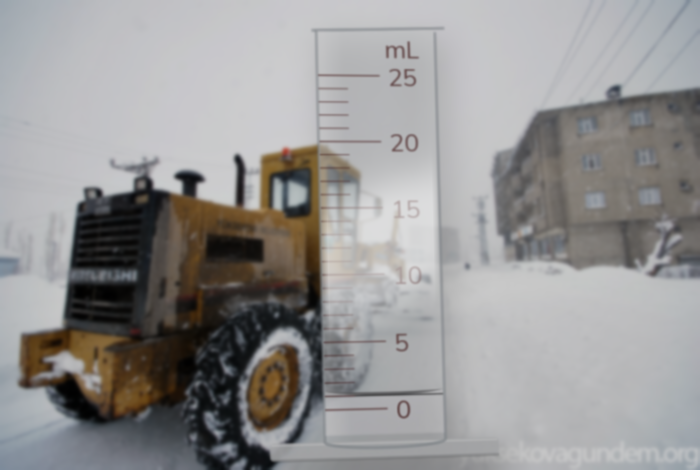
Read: 1mL
